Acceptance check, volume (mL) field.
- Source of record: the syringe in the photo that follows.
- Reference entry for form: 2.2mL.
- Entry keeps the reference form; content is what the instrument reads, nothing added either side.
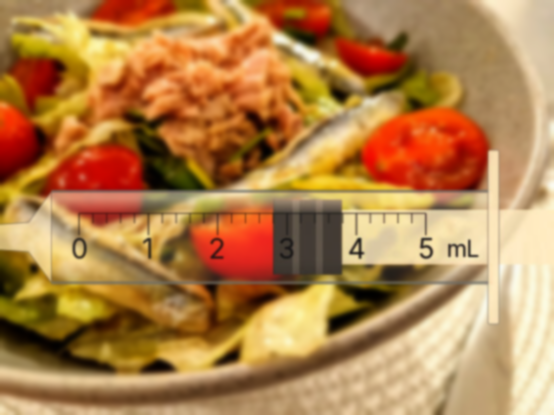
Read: 2.8mL
